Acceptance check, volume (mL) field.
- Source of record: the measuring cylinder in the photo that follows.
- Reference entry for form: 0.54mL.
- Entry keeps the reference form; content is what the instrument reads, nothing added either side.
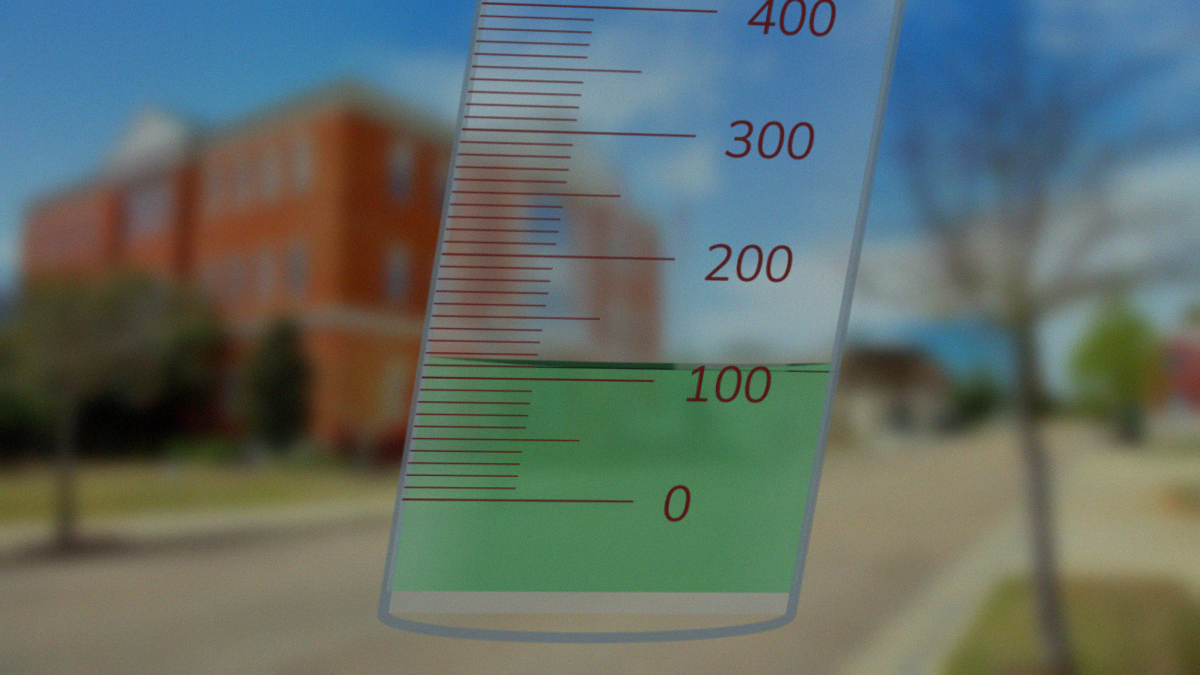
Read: 110mL
